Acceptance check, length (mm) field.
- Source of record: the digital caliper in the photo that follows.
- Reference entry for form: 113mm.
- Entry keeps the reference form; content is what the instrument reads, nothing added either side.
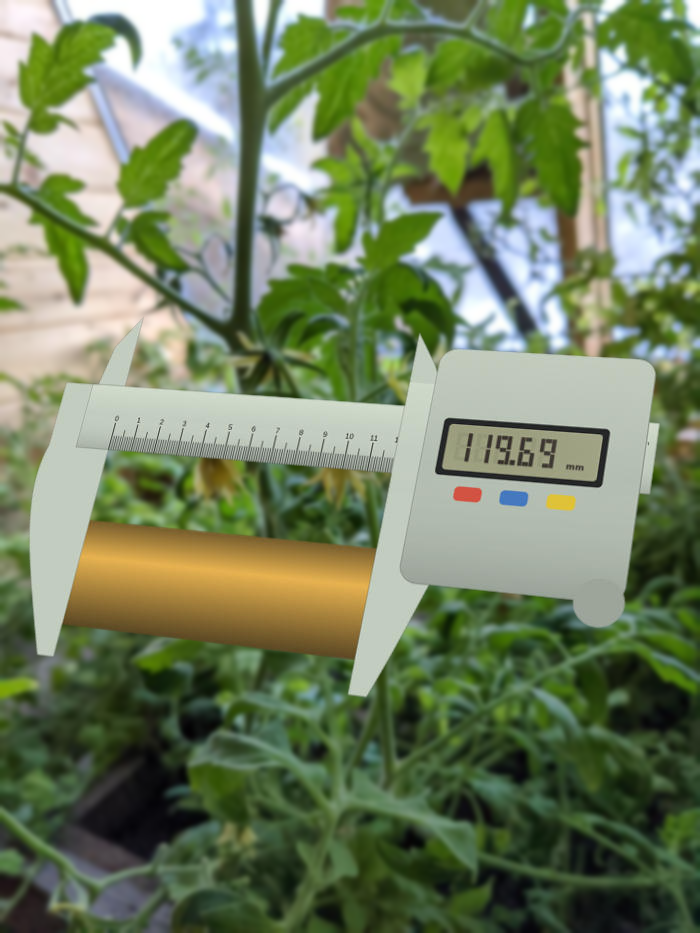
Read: 119.69mm
